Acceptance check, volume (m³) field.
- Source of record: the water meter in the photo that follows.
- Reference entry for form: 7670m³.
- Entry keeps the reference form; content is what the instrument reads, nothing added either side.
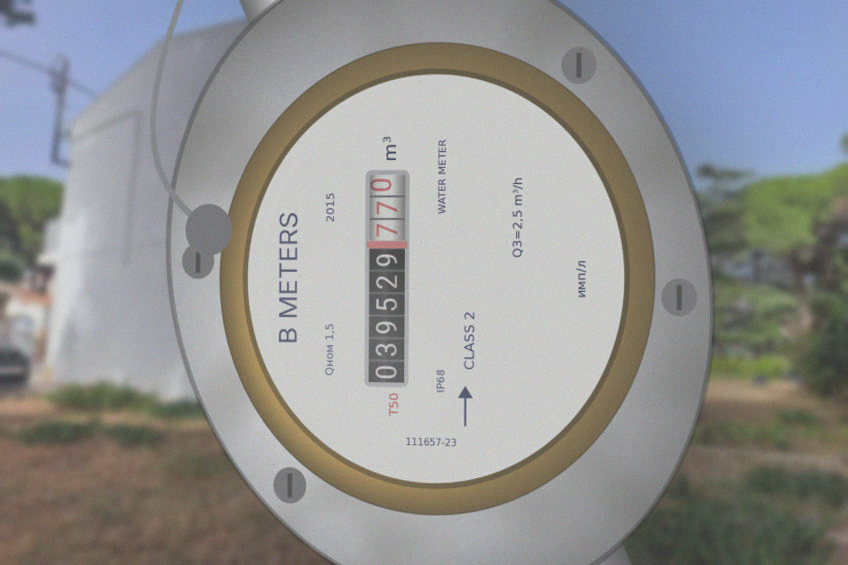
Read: 39529.770m³
